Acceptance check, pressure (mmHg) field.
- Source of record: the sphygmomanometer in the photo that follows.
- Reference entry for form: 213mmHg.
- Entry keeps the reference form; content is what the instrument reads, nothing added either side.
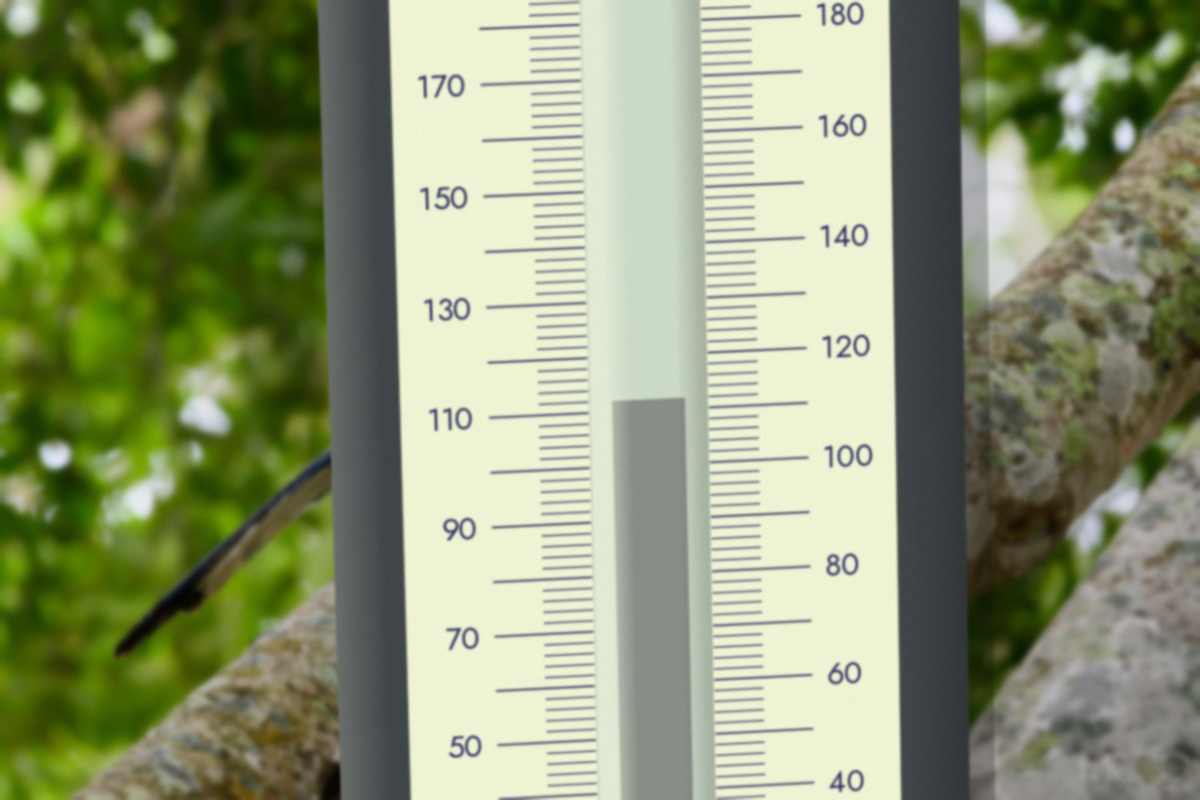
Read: 112mmHg
